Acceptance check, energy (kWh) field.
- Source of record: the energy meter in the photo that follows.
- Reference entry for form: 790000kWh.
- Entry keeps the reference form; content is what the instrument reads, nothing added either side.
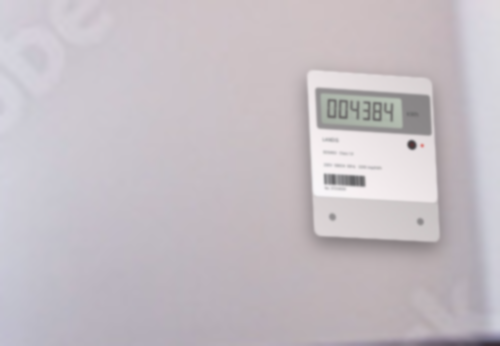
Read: 4384kWh
